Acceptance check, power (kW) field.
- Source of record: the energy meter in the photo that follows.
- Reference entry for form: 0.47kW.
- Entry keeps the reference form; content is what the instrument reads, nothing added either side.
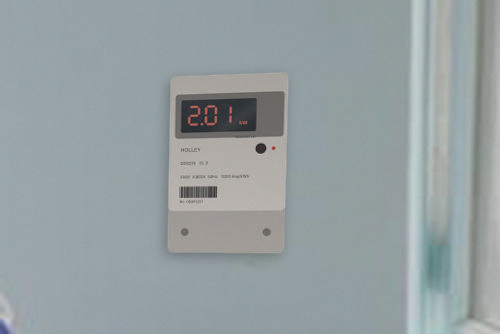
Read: 2.01kW
